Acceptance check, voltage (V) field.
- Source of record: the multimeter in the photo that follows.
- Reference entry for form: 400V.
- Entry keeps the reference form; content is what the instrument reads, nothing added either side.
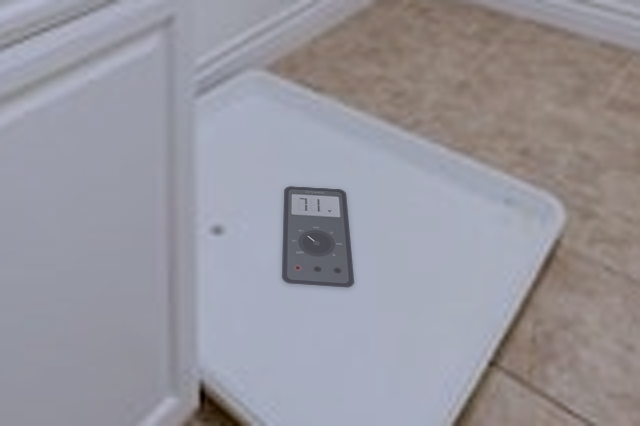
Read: 71V
